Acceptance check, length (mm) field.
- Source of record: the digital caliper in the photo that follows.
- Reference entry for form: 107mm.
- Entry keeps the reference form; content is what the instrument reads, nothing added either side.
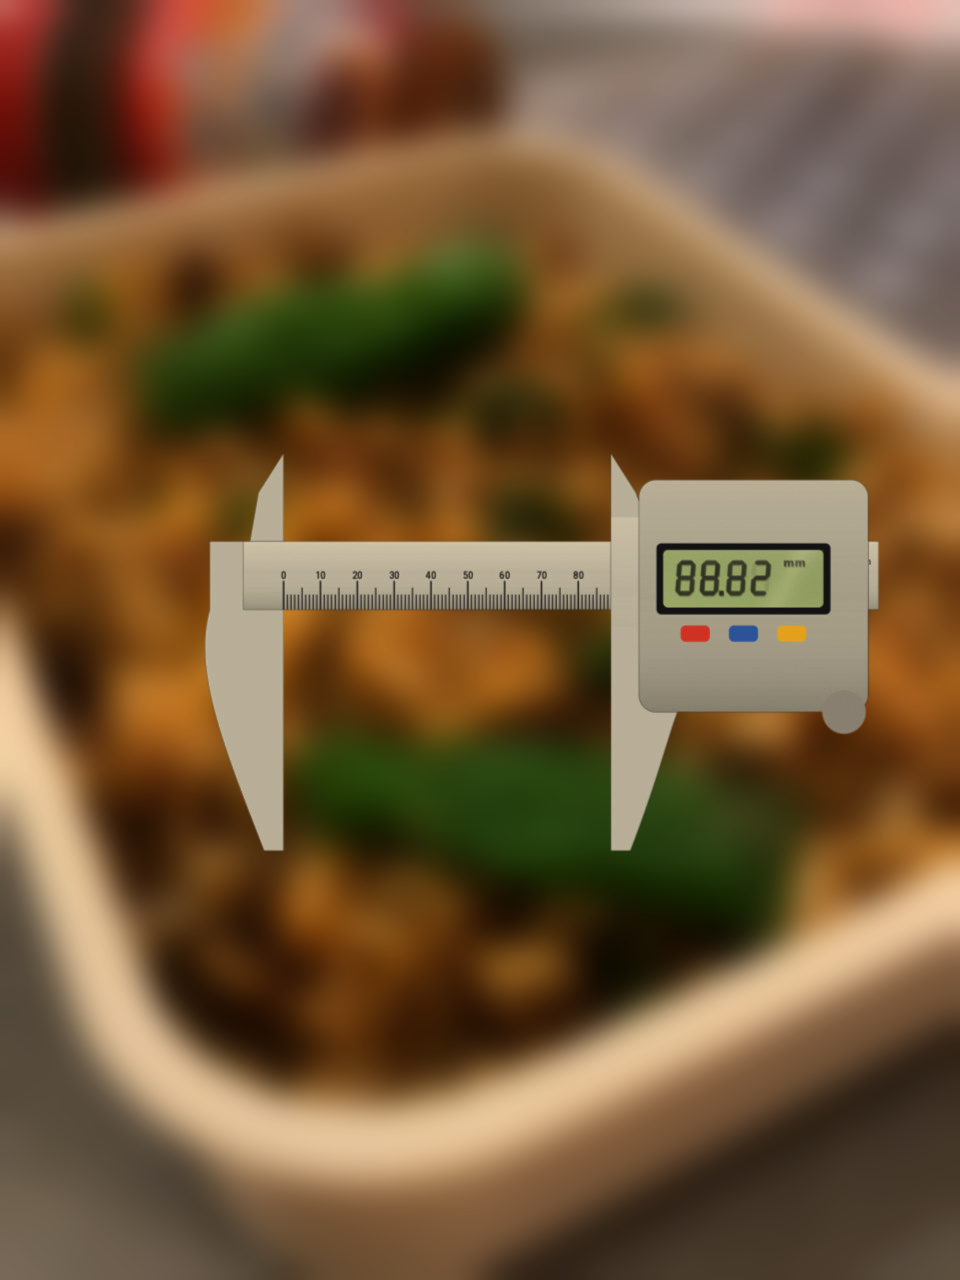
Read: 88.82mm
